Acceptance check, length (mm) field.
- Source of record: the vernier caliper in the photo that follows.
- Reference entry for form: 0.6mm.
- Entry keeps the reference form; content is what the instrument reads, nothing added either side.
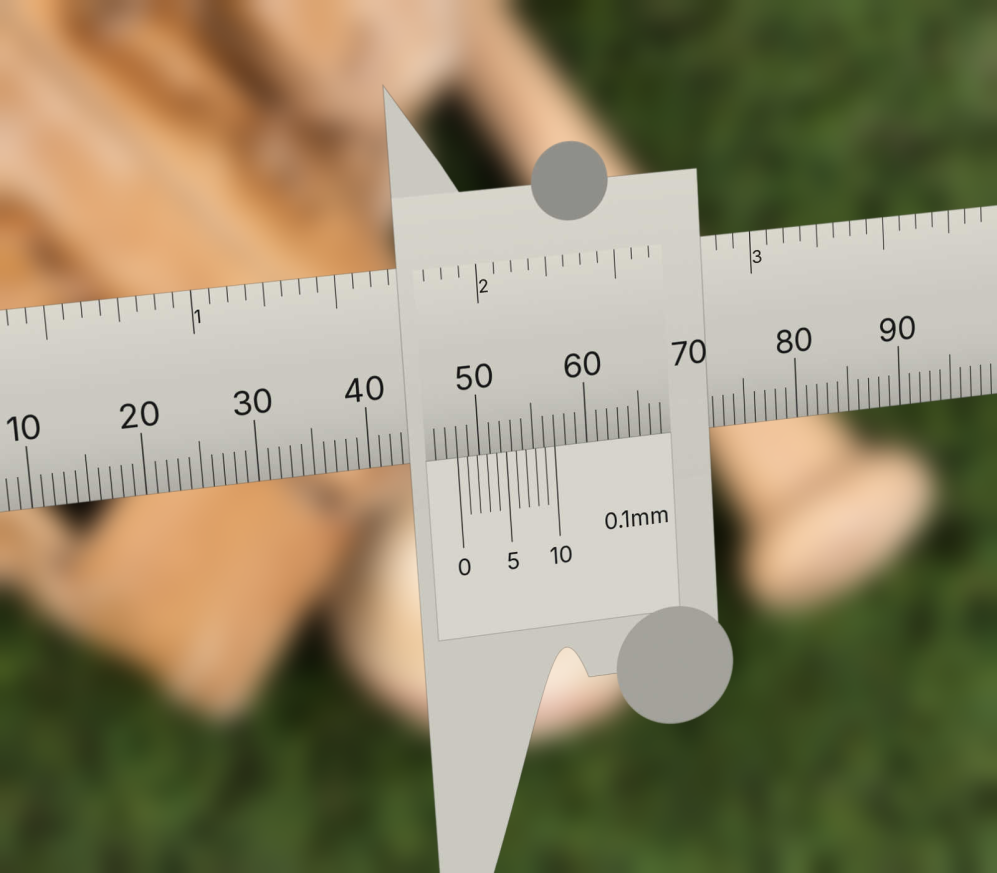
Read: 48.0mm
